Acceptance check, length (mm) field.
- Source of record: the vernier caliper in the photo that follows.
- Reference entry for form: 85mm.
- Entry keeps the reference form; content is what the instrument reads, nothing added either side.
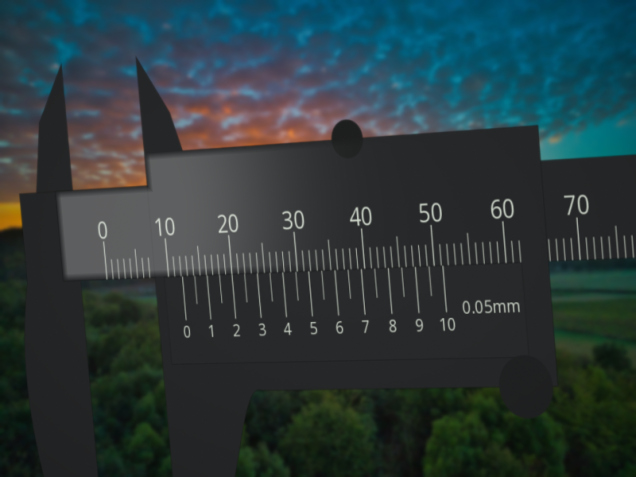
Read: 12.2mm
